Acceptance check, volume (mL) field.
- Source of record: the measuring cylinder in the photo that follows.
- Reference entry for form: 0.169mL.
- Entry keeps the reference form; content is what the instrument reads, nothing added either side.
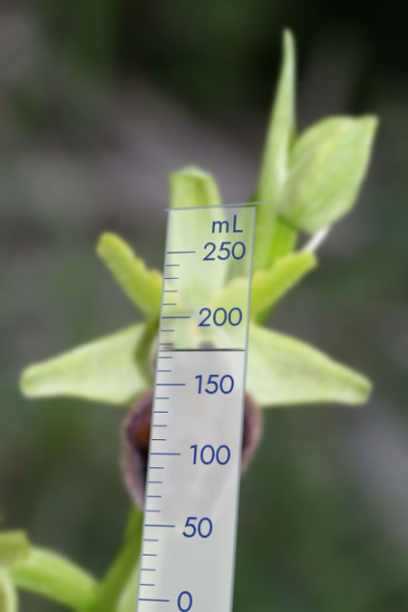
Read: 175mL
